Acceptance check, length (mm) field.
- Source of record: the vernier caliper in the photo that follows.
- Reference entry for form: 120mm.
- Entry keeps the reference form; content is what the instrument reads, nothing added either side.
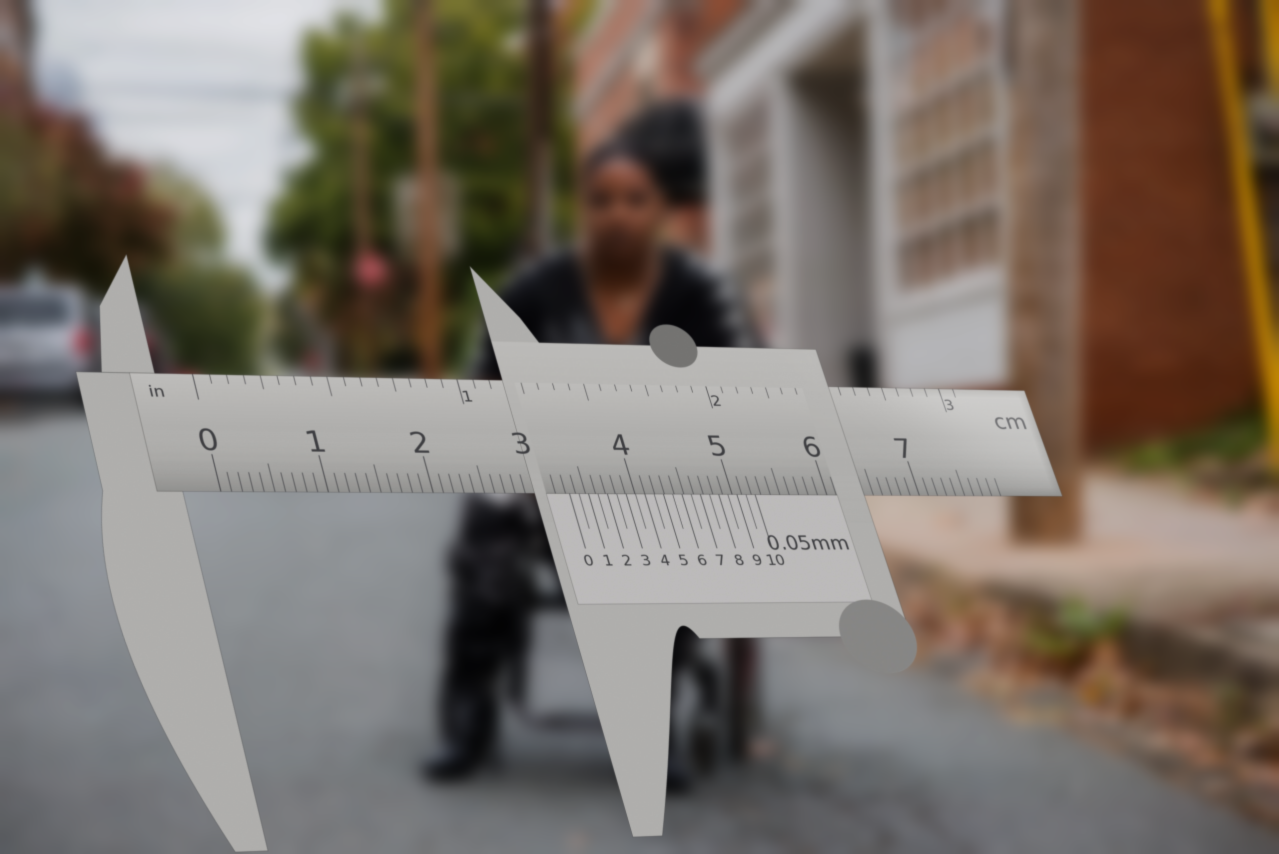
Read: 33.4mm
